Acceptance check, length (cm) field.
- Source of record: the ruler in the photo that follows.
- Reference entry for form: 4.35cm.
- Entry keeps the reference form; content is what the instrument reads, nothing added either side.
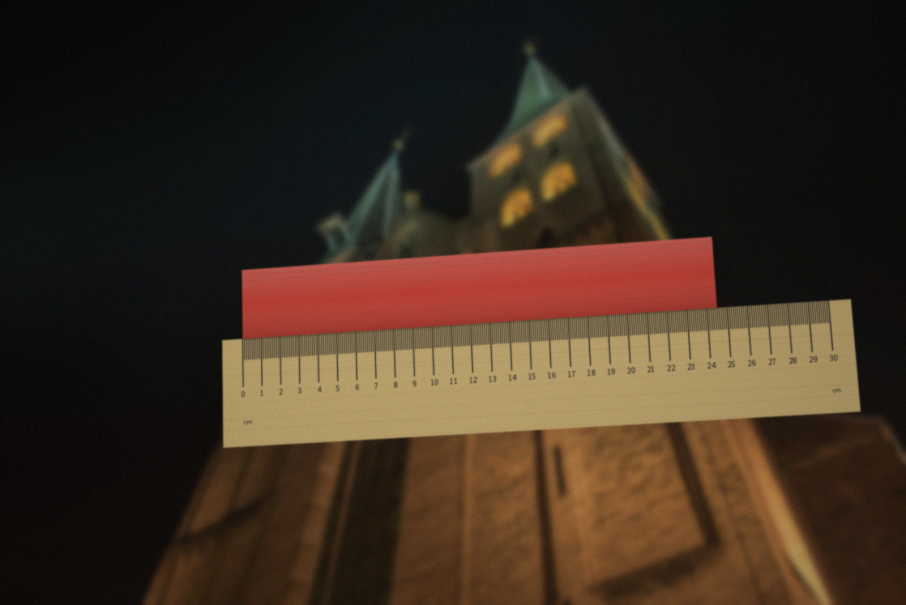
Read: 24.5cm
